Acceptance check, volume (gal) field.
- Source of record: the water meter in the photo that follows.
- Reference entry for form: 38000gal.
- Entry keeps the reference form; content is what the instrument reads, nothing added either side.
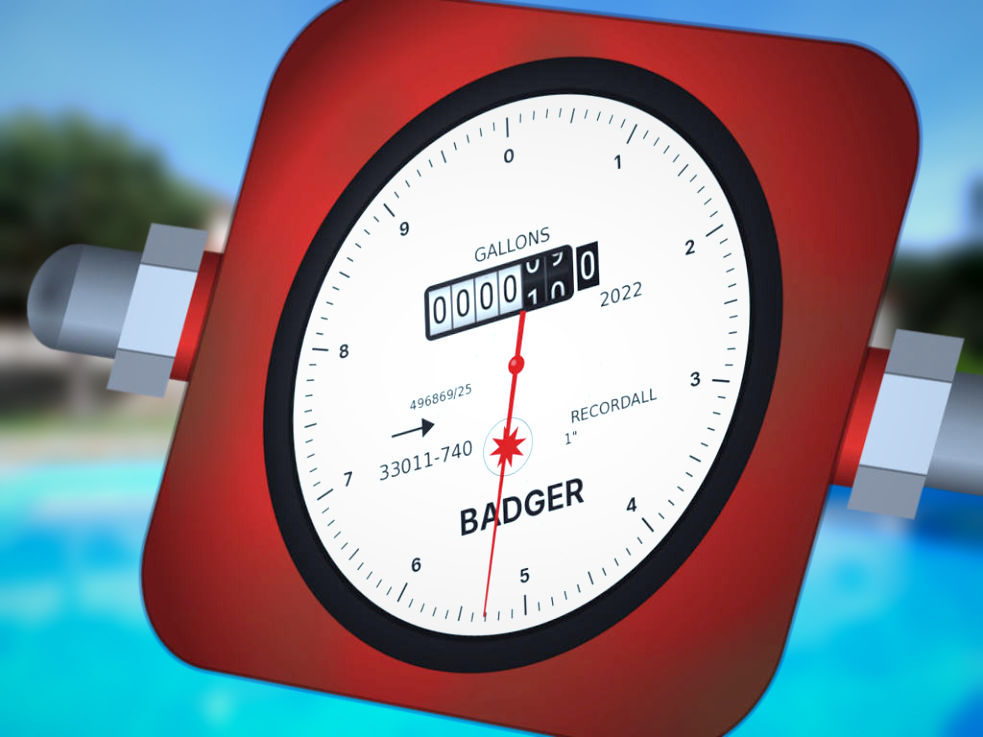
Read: 95.3gal
